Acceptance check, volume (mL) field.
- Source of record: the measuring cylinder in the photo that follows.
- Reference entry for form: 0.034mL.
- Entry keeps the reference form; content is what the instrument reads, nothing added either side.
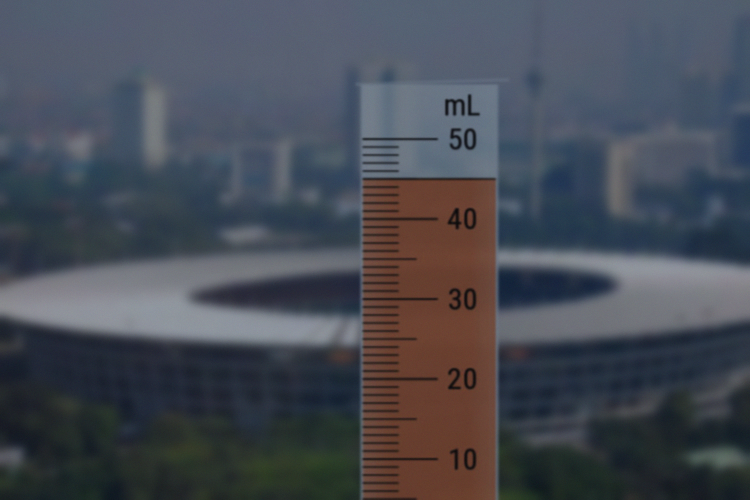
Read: 45mL
